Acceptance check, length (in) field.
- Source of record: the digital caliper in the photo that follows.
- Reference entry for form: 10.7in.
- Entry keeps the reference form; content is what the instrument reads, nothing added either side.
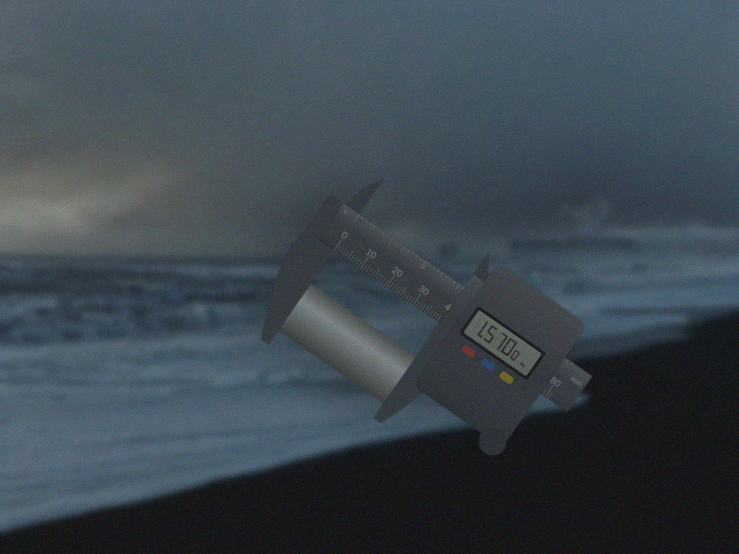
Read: 1.5700in
